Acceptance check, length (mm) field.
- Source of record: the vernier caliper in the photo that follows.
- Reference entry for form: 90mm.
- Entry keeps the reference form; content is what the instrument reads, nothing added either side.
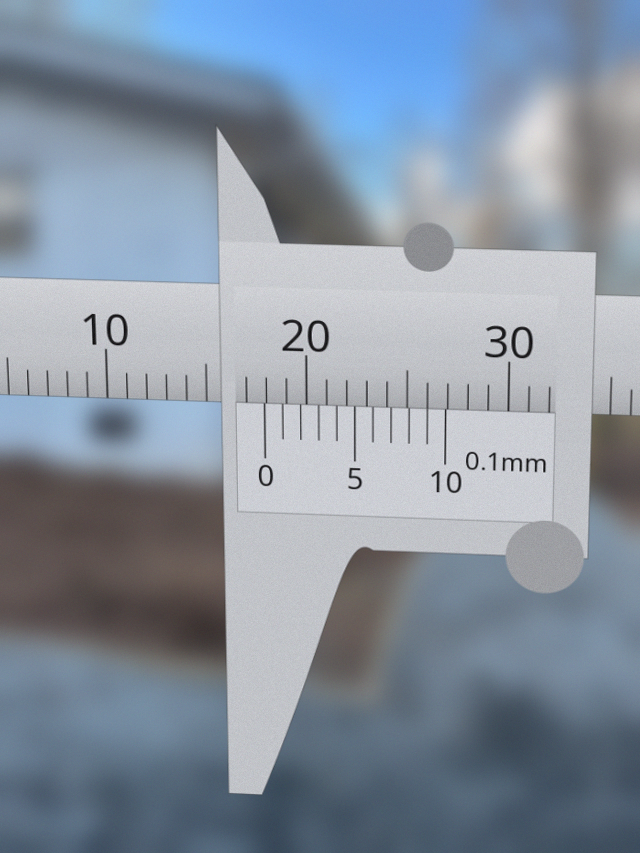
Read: 17.9mm
